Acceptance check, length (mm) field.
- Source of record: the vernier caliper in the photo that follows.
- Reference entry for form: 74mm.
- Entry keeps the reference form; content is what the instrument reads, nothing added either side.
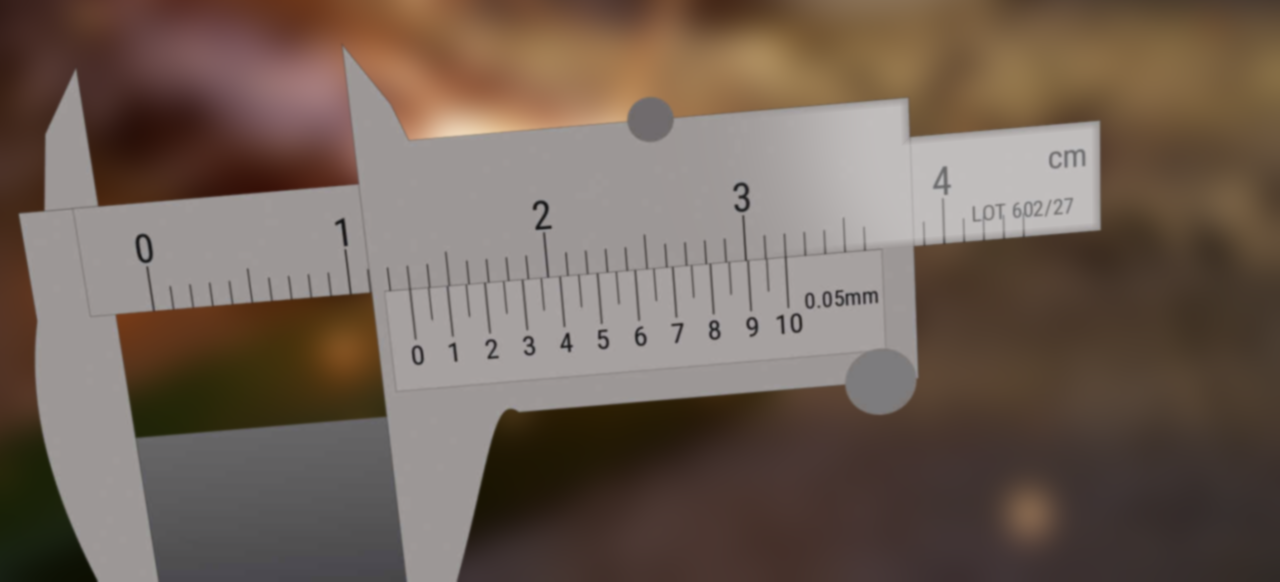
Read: 13.0mm
